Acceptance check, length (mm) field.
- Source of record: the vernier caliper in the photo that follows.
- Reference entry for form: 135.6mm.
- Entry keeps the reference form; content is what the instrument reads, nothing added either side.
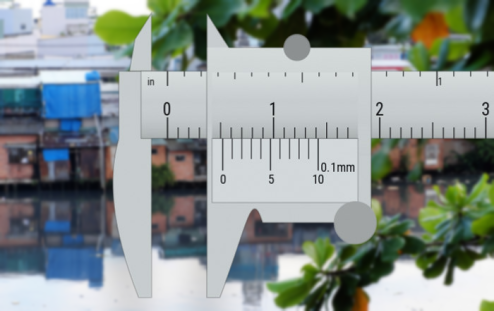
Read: 5.2mm
